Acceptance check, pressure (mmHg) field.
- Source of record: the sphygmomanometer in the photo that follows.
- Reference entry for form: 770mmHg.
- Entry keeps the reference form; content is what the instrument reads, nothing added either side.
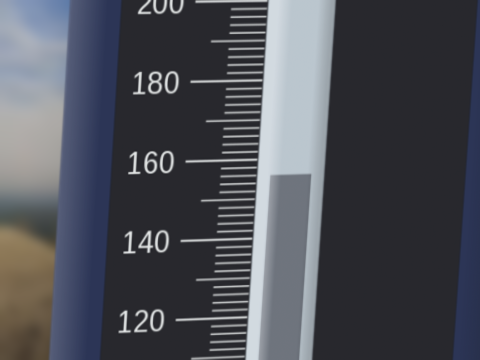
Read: 156mmHg
